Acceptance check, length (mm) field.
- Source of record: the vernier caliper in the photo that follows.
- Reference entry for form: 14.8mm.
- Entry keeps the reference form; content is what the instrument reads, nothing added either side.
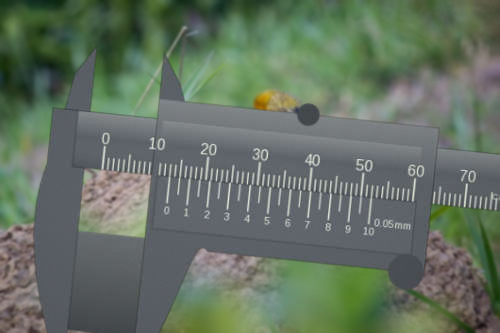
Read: 13.0mm
